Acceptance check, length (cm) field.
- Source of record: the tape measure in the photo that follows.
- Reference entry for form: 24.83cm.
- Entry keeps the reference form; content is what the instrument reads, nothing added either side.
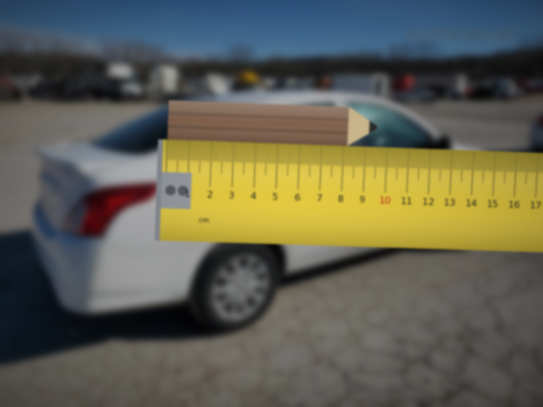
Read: 9.5cm
